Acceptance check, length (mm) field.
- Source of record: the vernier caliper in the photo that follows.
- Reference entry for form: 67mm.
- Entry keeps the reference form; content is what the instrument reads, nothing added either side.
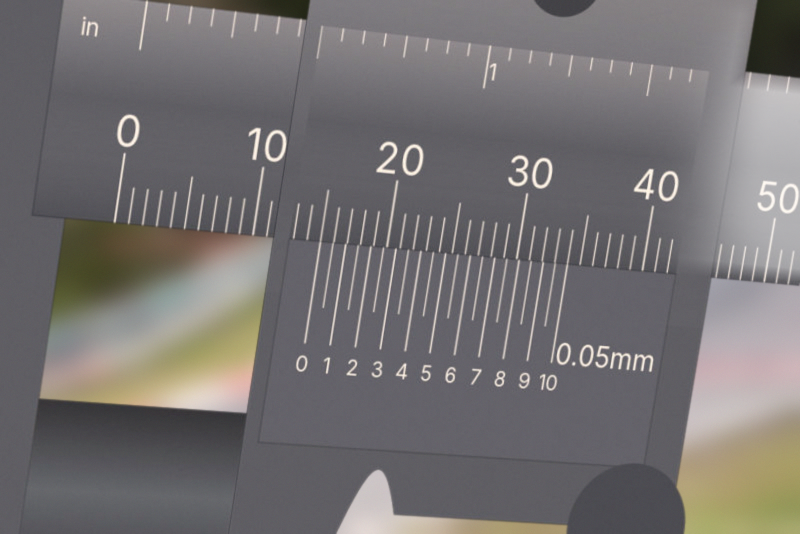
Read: 15.0mm
